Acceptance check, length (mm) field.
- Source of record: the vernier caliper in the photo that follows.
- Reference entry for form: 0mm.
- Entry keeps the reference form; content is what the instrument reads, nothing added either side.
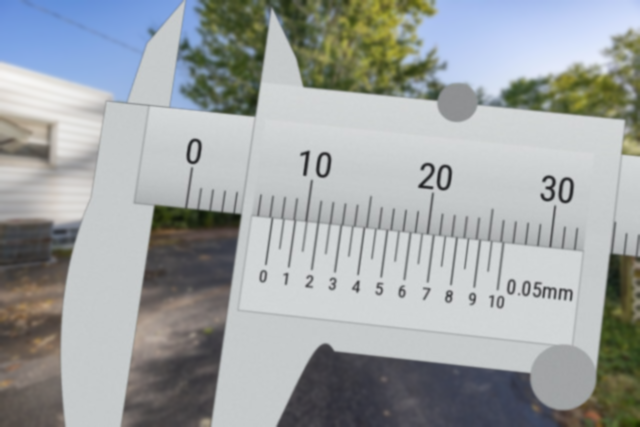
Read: 7.2mm
